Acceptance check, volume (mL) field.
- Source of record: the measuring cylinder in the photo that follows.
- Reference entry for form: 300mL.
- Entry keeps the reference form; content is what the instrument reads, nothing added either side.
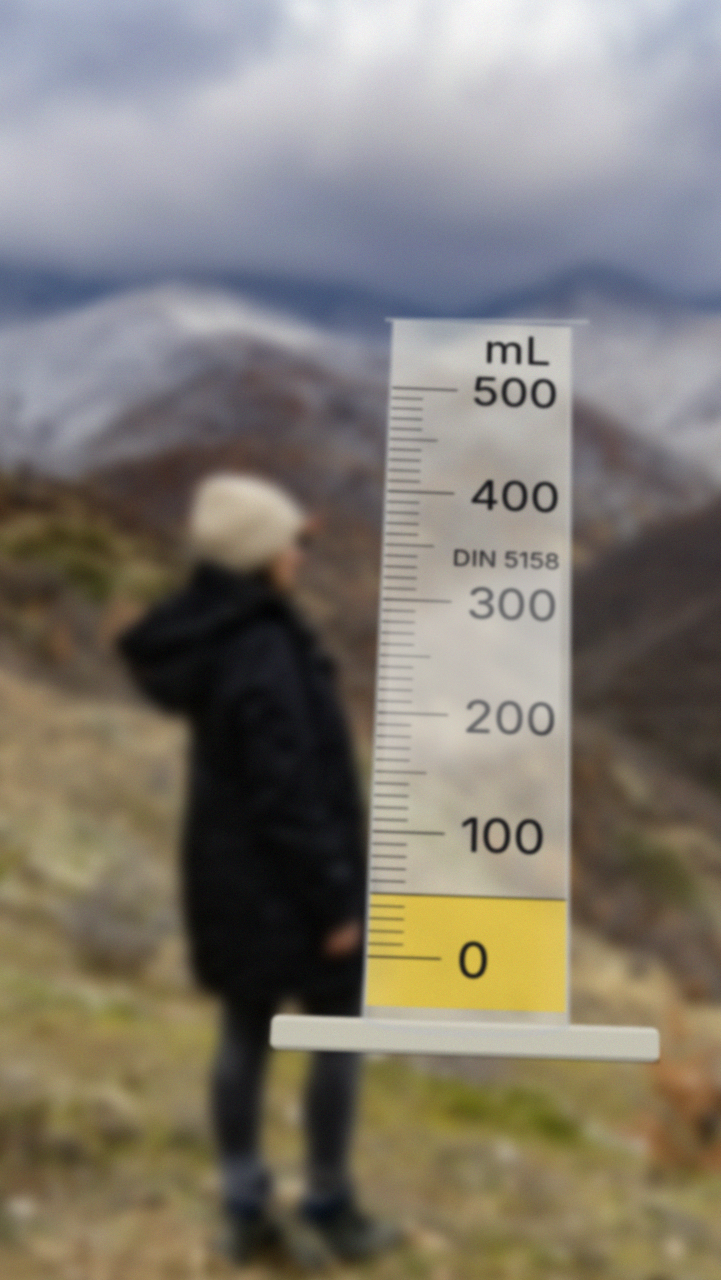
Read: 50mL
